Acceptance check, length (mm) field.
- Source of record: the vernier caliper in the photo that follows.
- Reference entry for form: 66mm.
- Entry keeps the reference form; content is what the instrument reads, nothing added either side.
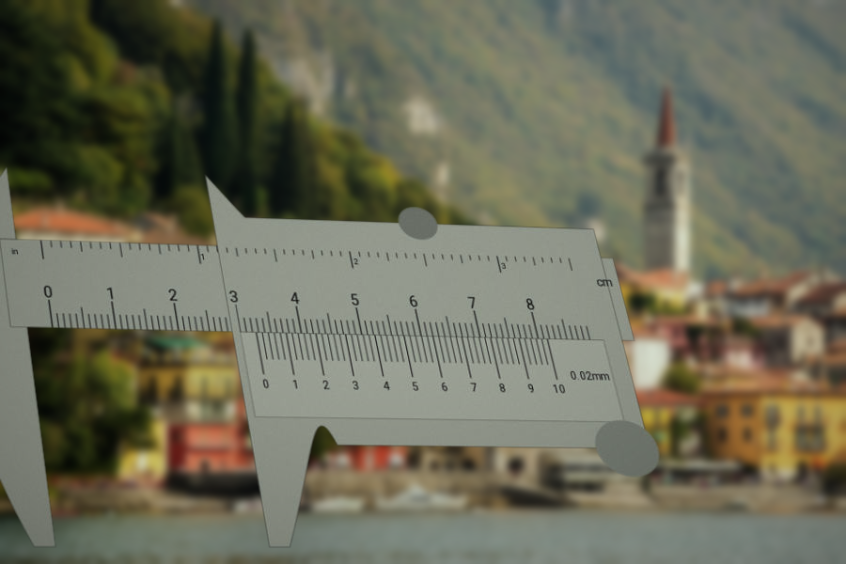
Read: 32.6mm
